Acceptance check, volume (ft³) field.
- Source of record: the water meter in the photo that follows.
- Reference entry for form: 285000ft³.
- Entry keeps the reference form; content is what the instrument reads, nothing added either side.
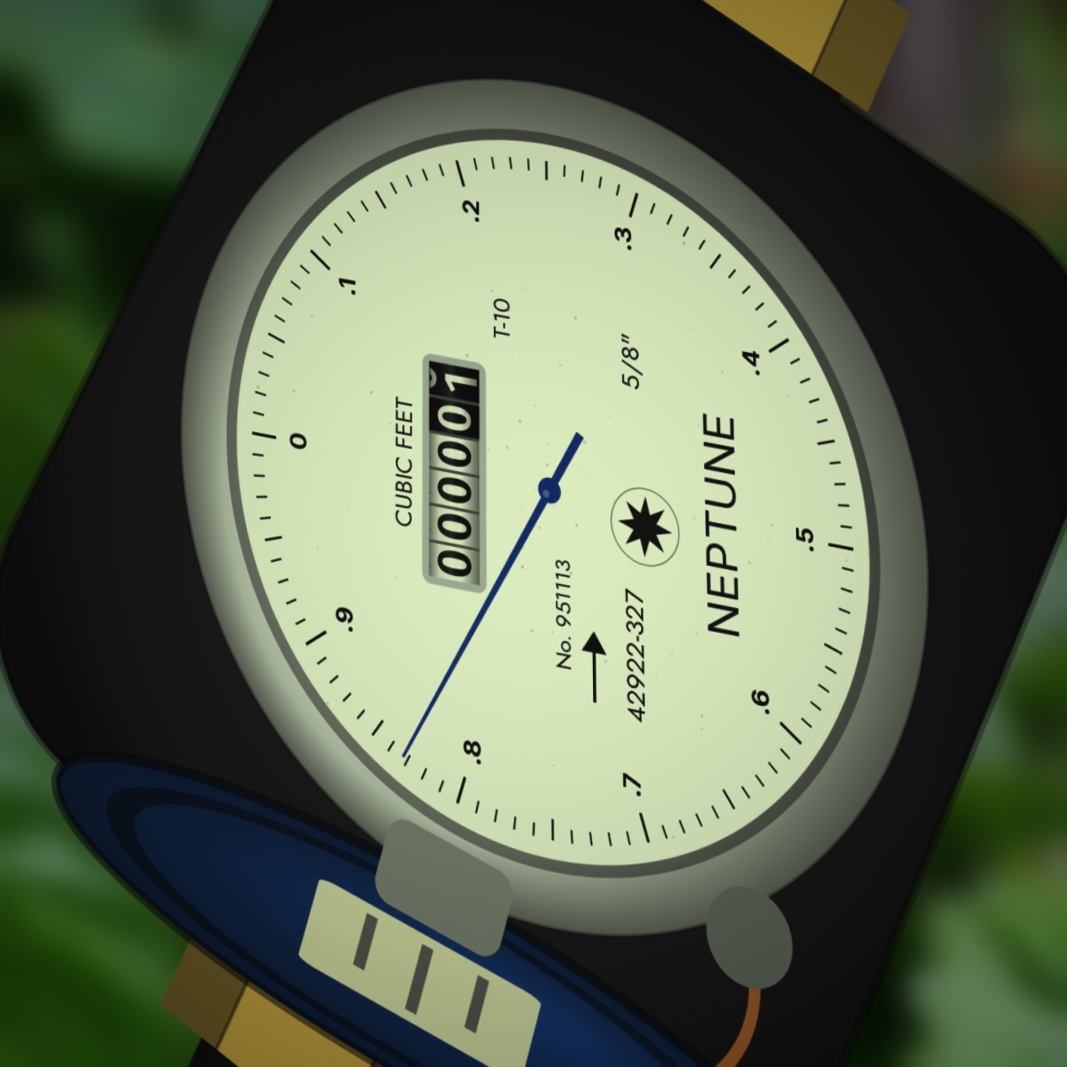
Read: 0.83ft³
